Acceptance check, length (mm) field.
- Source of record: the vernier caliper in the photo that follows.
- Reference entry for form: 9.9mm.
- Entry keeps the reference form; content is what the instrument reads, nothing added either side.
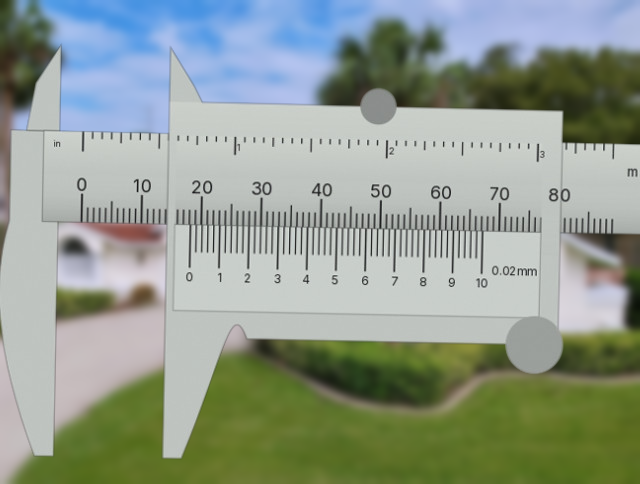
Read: 18.2mm
